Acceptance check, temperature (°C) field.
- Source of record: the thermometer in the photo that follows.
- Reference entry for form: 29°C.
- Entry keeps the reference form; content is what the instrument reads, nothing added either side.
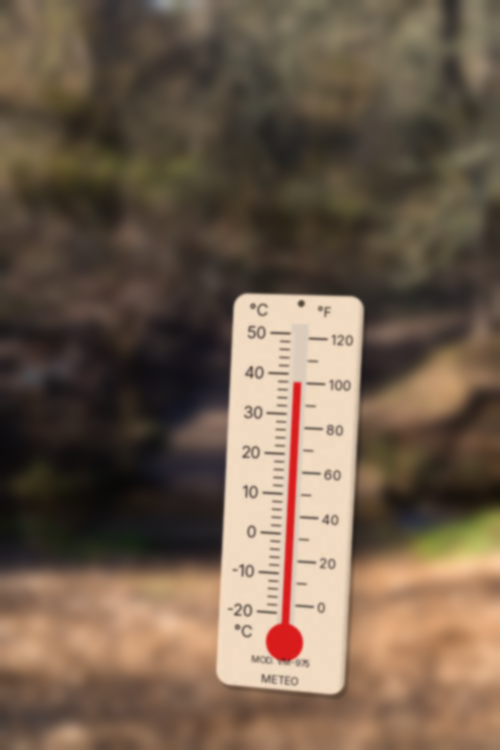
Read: 38°C
